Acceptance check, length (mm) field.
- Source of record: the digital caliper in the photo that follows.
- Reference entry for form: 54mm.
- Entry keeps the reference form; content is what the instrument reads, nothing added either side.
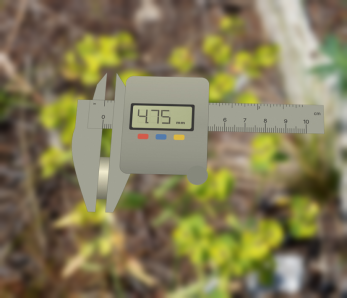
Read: 4.75mm
